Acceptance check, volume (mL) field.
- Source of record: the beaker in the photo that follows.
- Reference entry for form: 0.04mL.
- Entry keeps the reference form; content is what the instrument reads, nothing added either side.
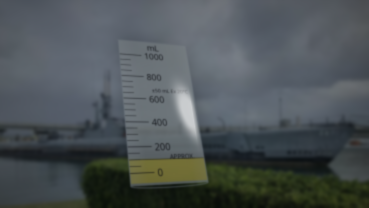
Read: 100mL
